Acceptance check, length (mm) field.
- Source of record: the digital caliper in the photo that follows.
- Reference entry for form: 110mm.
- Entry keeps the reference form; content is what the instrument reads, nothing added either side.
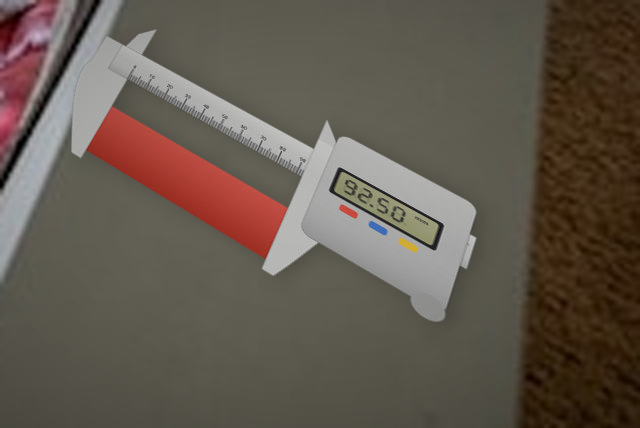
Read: 92.50mm
